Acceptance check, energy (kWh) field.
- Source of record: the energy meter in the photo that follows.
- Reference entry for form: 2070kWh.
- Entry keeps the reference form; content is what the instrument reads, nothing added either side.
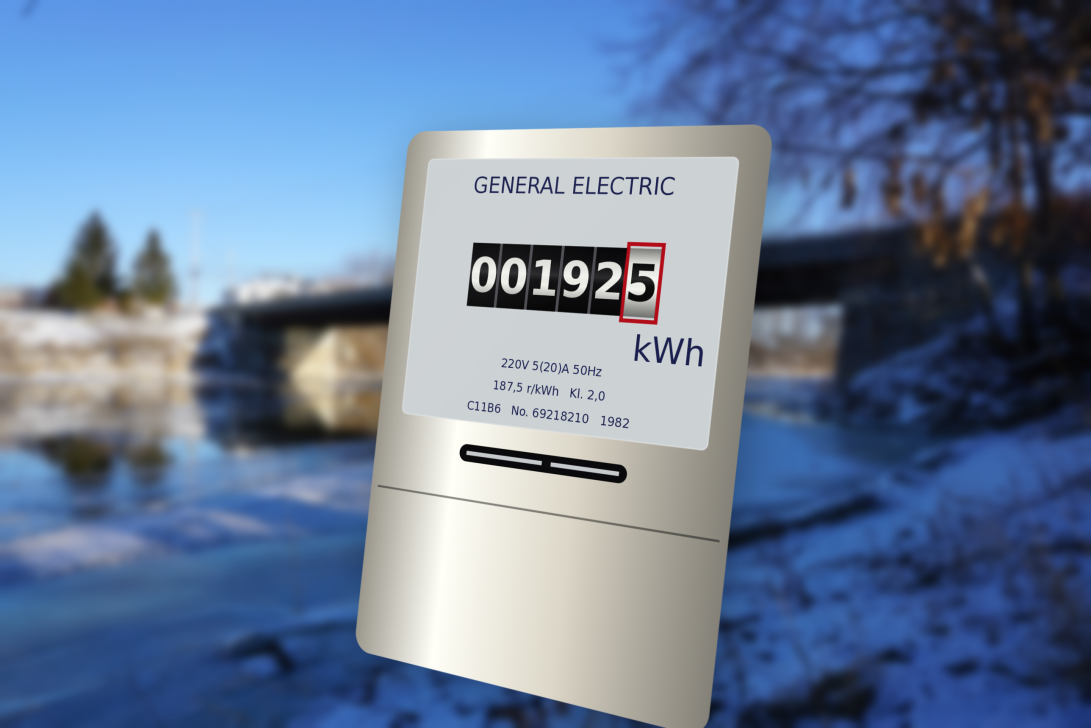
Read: 192.5kWh
